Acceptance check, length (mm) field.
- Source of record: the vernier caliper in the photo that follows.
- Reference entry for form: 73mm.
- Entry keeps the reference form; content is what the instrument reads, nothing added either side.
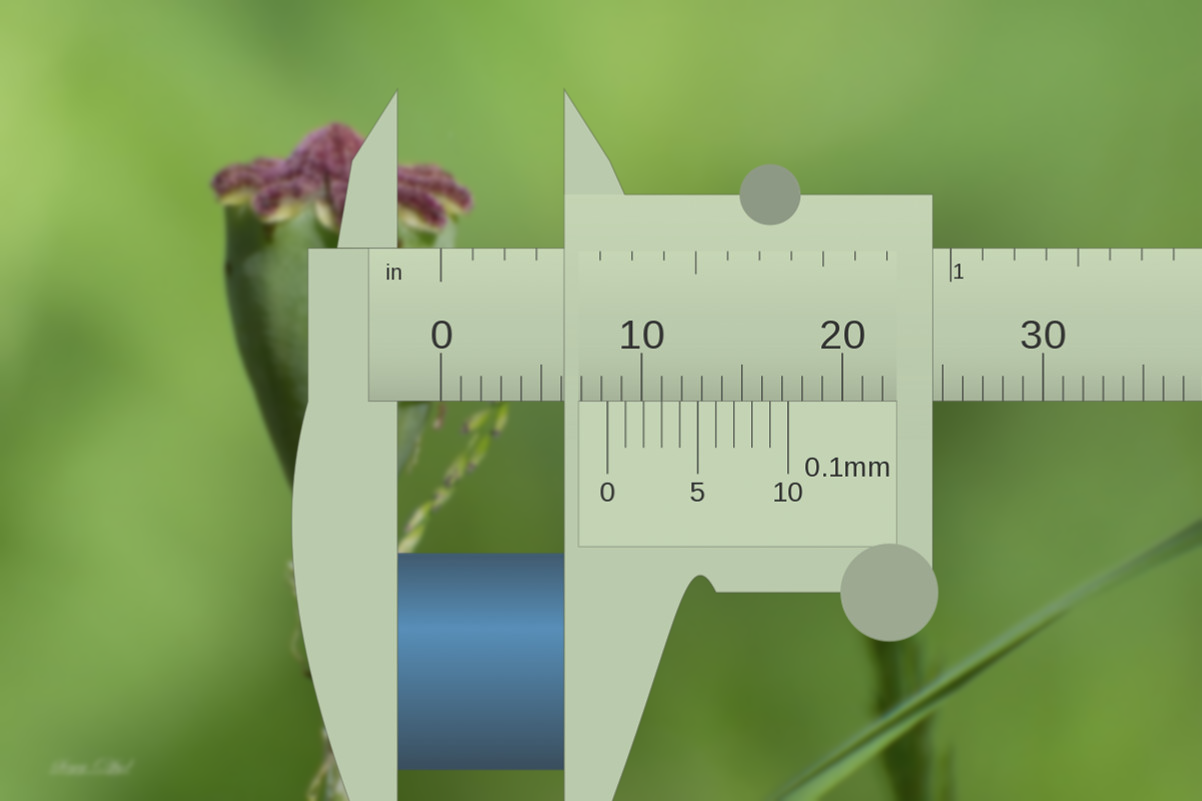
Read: 8.3mm
